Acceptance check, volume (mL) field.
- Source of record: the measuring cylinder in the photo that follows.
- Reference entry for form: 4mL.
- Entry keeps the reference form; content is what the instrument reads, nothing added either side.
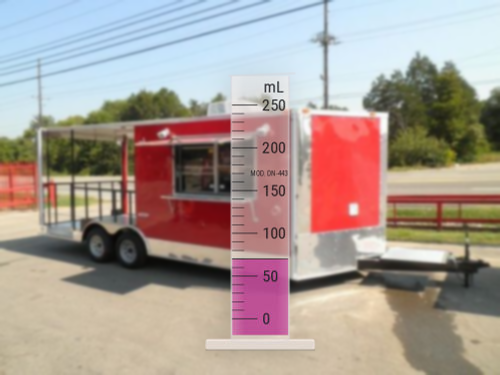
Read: 70mL
